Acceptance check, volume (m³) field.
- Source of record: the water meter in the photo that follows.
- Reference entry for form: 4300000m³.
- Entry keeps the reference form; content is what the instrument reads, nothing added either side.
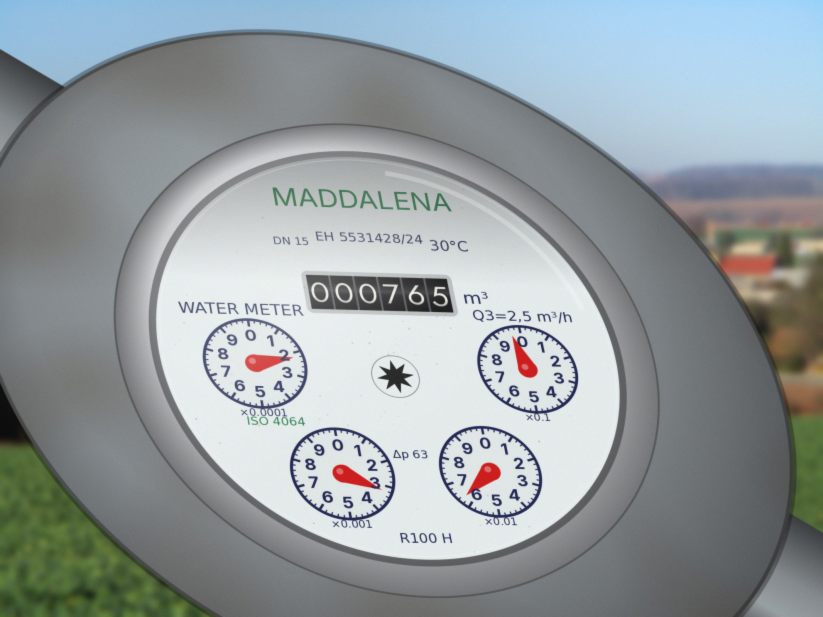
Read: 764.9632m³
